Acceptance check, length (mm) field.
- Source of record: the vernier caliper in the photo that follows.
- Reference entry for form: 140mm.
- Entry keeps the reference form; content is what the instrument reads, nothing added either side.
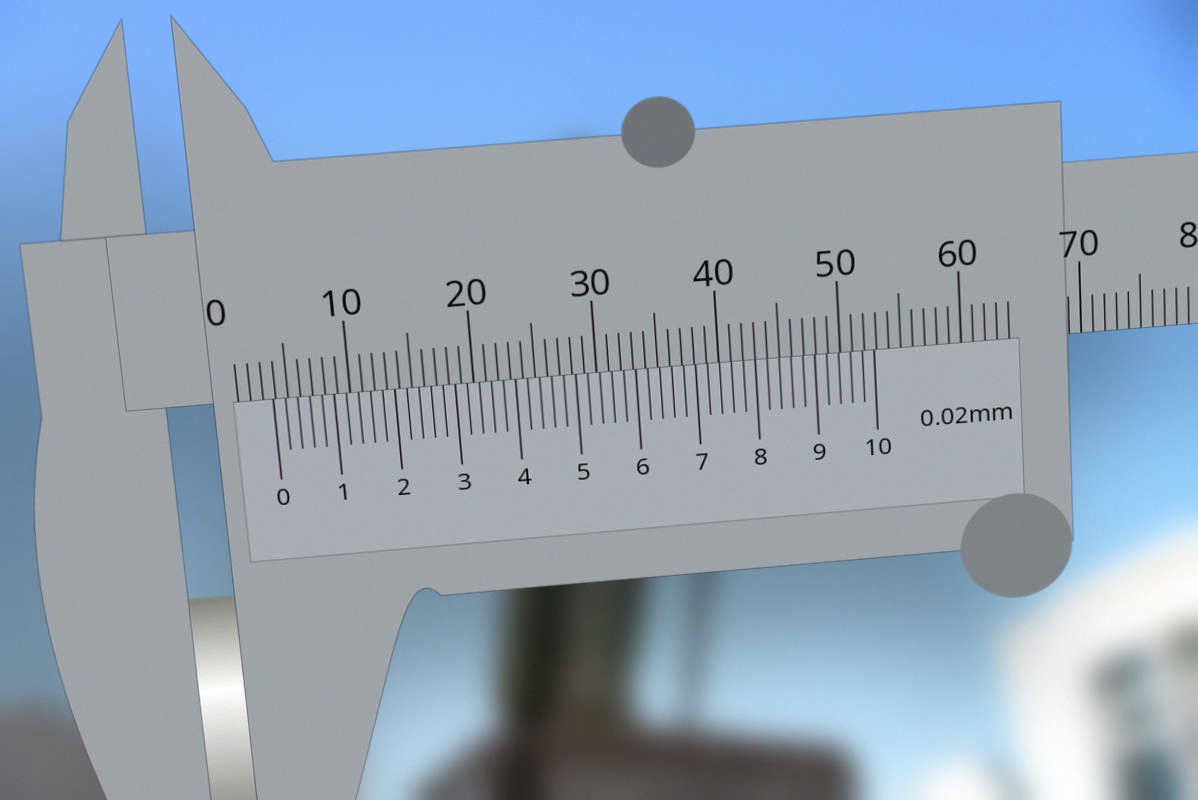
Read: 3.8mm
